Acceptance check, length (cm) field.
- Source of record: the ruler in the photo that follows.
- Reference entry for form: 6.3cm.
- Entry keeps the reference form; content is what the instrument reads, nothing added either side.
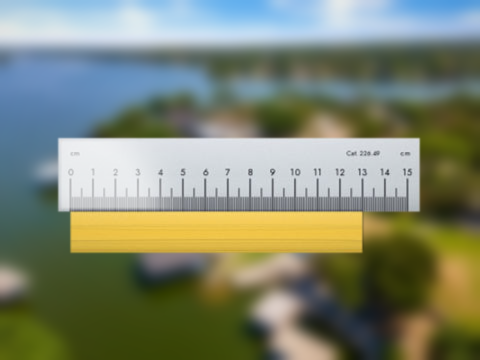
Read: 13cm
